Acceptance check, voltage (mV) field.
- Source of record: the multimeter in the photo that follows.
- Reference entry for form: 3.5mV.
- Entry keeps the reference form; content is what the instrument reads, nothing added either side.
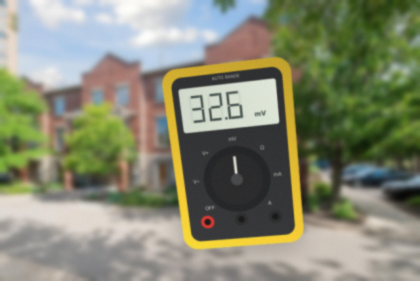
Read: 32.6mV
